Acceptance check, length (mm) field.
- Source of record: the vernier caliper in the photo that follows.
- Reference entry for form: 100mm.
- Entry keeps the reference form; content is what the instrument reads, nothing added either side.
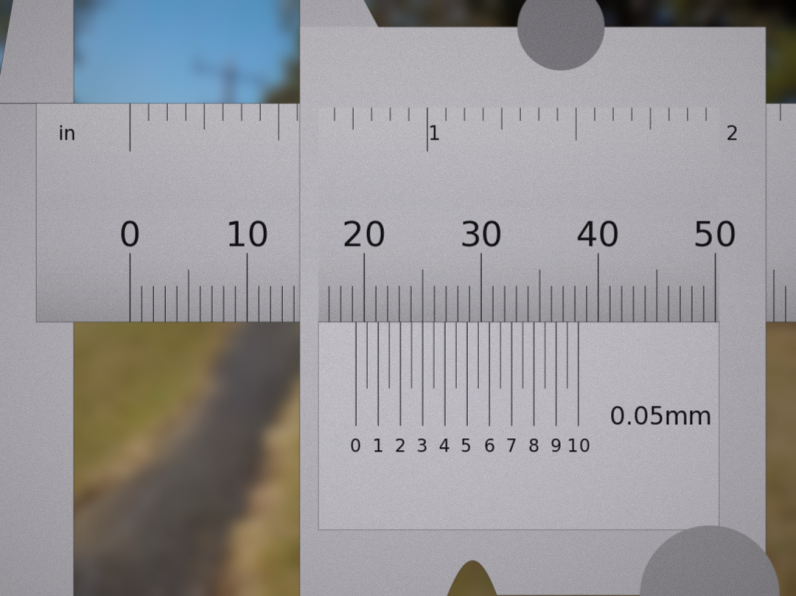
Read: 19.3mm
